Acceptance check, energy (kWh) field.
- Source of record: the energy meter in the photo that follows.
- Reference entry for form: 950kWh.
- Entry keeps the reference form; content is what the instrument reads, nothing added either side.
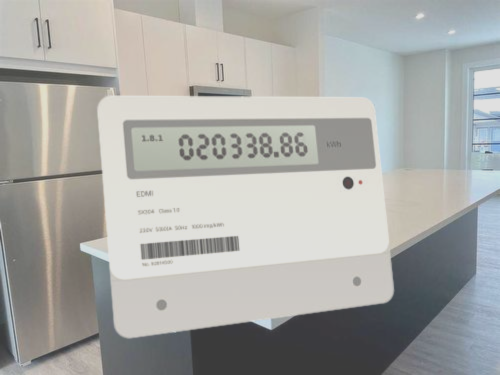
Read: 20338.86kWh
